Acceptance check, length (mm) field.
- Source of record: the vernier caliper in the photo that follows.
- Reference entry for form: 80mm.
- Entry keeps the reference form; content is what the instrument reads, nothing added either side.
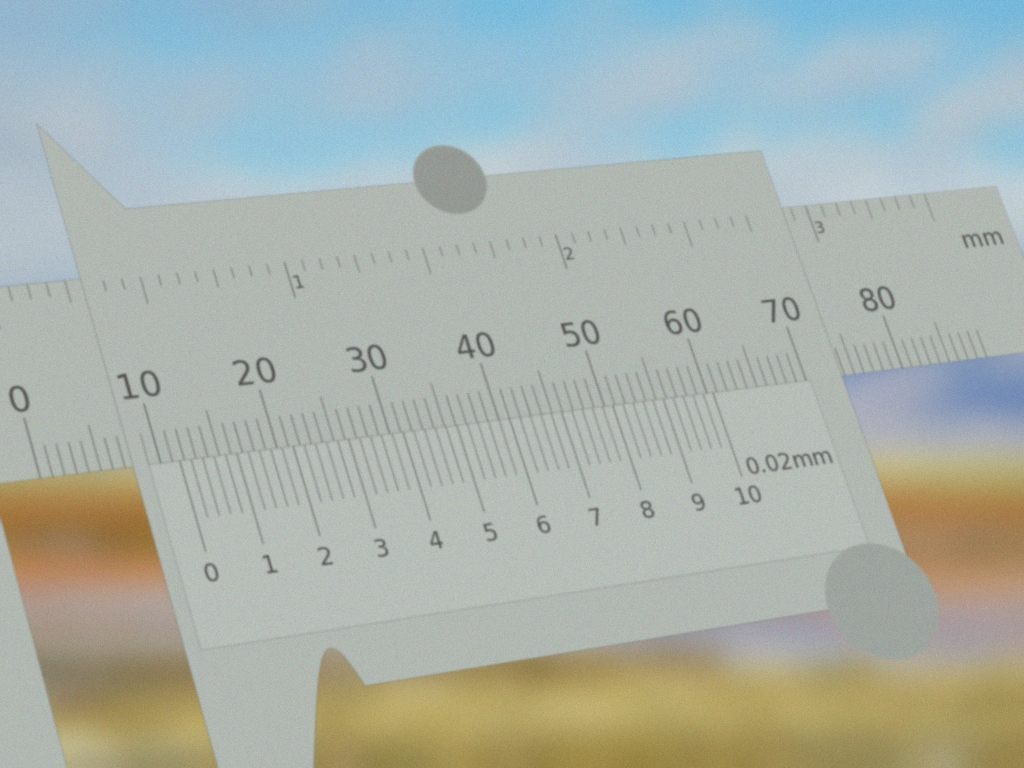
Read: 11.6mm
